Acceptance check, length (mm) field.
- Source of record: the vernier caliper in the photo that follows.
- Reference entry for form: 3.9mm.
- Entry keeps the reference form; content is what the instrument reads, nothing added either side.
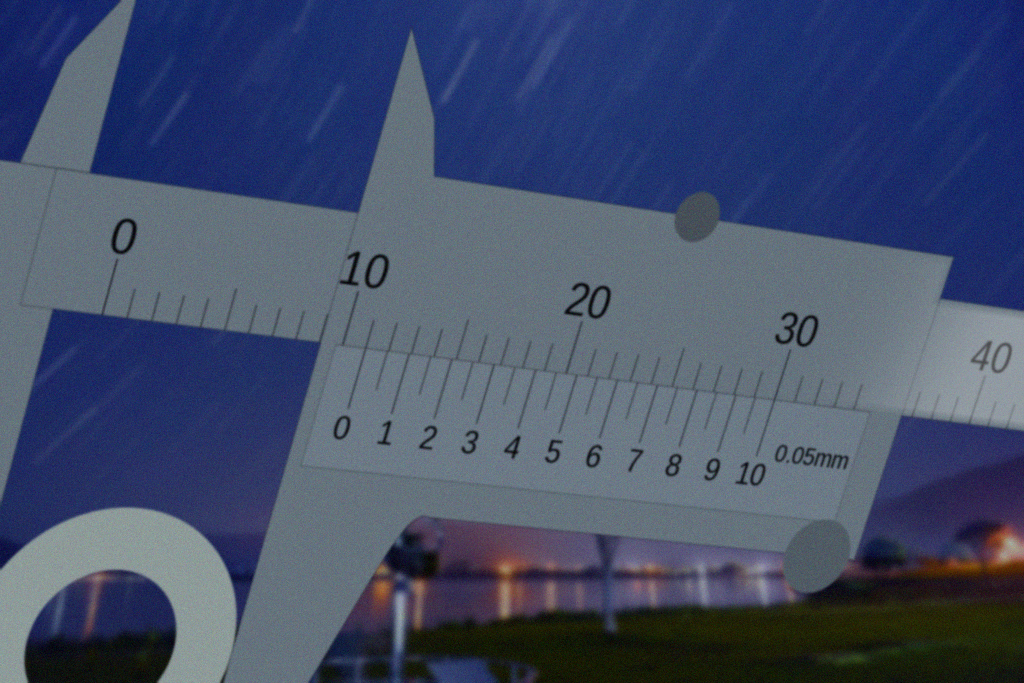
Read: 11.0mm
